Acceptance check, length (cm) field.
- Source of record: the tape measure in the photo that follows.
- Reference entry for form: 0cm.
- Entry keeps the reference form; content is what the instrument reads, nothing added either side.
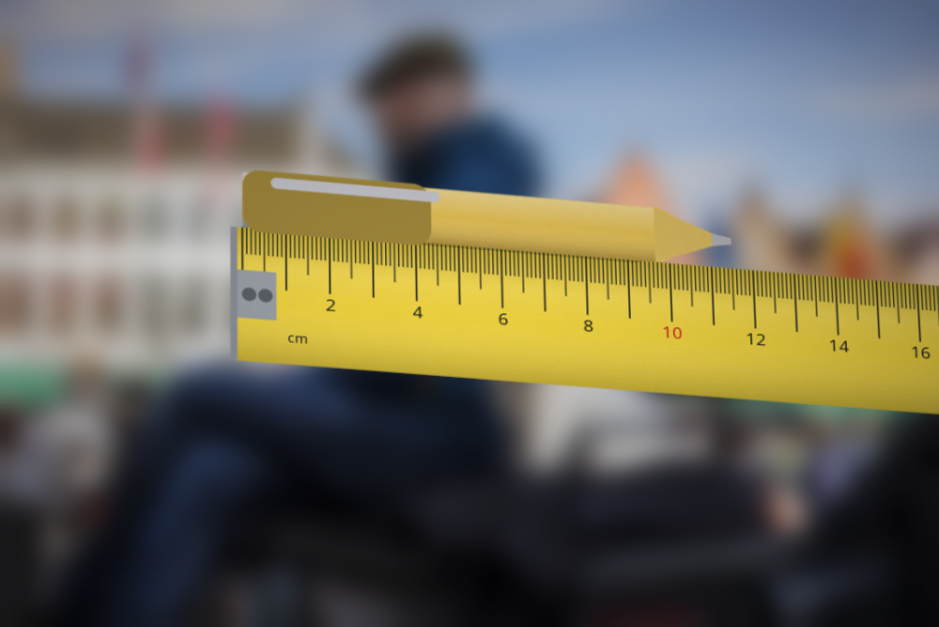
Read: 11.5cm
